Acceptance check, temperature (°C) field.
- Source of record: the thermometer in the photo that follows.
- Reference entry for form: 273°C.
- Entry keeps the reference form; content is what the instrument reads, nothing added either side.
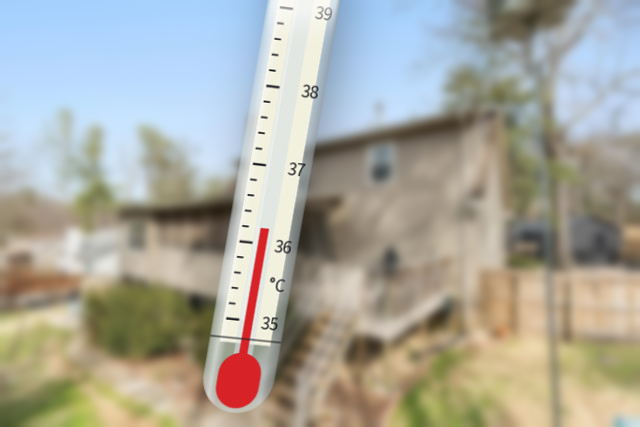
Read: 36.2°C
